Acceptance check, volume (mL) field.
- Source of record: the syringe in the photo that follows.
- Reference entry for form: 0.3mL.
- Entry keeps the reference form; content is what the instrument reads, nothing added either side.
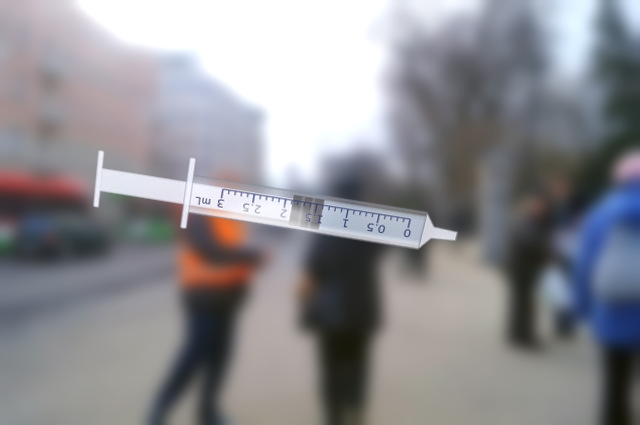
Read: 1.4mL
